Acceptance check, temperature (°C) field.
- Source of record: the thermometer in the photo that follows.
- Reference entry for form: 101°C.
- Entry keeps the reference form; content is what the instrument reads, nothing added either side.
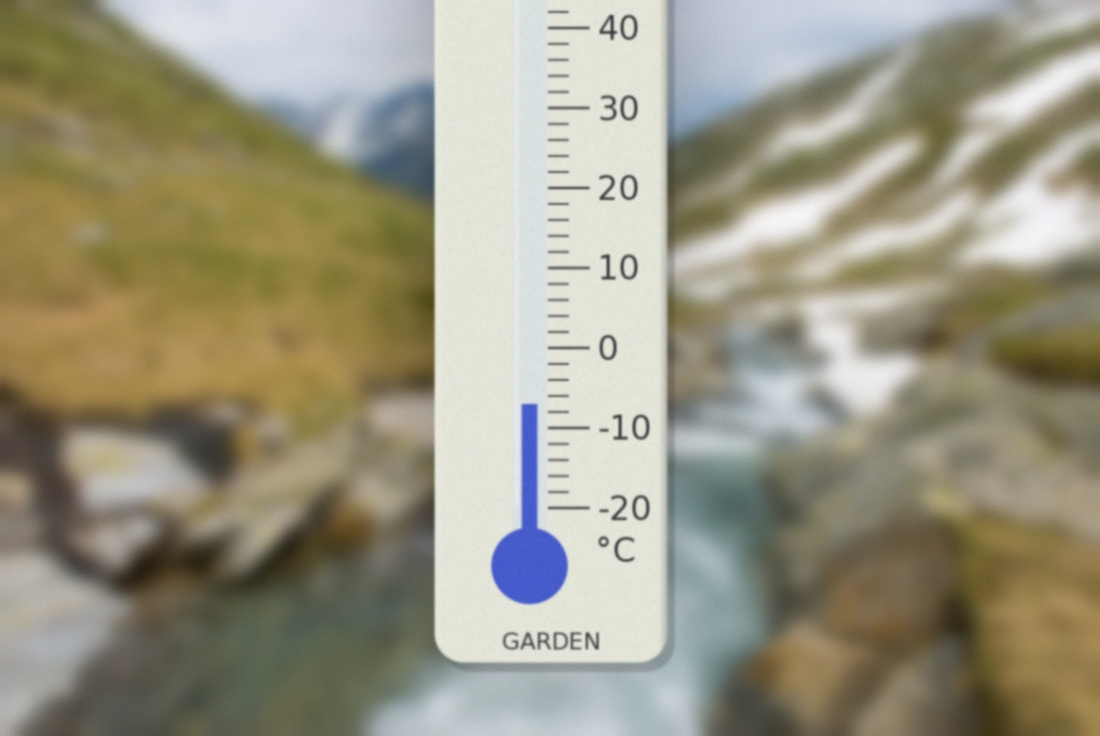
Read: -7°C
